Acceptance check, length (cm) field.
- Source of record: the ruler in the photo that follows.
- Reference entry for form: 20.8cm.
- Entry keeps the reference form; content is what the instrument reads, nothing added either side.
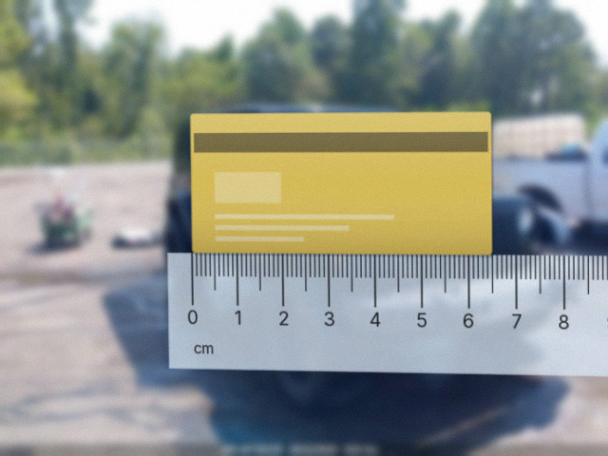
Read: 6.5cm
